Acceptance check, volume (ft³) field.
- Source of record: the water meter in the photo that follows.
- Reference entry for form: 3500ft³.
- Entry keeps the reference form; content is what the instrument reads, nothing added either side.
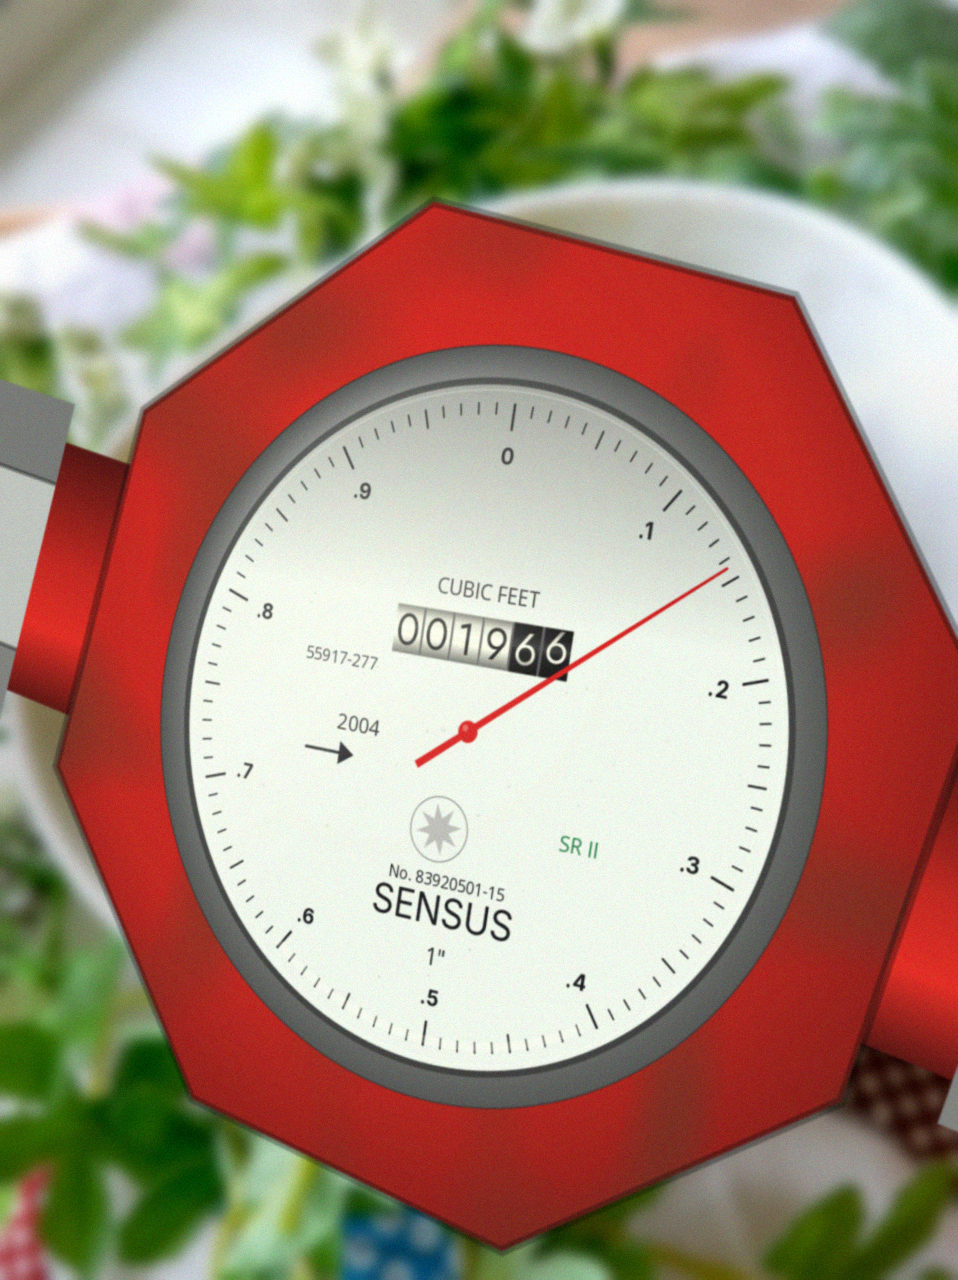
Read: 1966.14ft³
